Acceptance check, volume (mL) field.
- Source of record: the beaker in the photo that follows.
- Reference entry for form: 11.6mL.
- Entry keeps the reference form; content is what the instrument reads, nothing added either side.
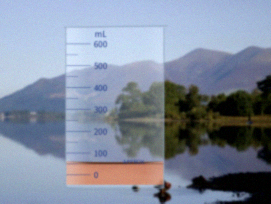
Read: 50mL
